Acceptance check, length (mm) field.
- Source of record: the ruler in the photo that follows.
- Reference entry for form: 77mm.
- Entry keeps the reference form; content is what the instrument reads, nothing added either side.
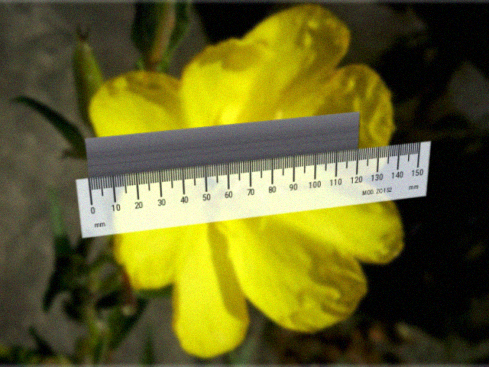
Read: 120mm
